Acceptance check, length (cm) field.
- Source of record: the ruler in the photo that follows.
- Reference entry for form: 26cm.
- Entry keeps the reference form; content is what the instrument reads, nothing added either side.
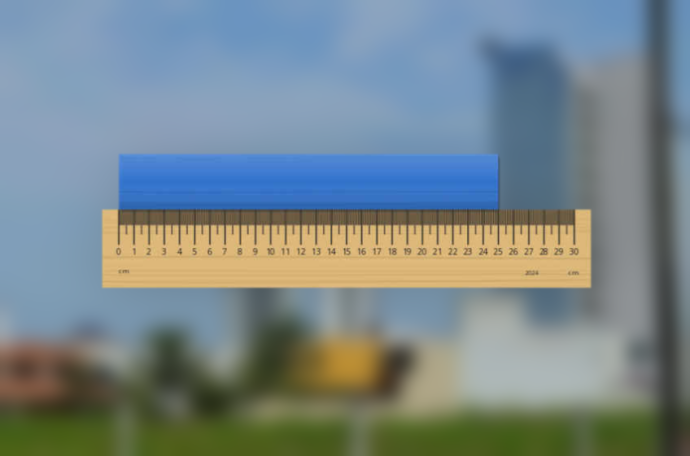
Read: 25cm
